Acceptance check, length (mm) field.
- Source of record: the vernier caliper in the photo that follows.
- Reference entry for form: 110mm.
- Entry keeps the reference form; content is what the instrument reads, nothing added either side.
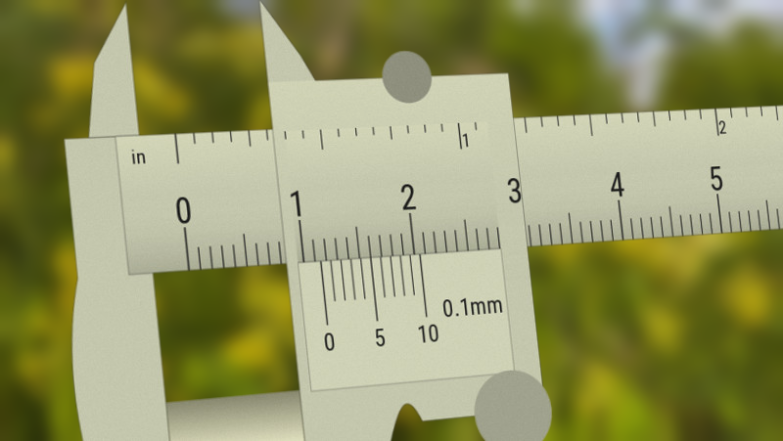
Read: 11.5mm
